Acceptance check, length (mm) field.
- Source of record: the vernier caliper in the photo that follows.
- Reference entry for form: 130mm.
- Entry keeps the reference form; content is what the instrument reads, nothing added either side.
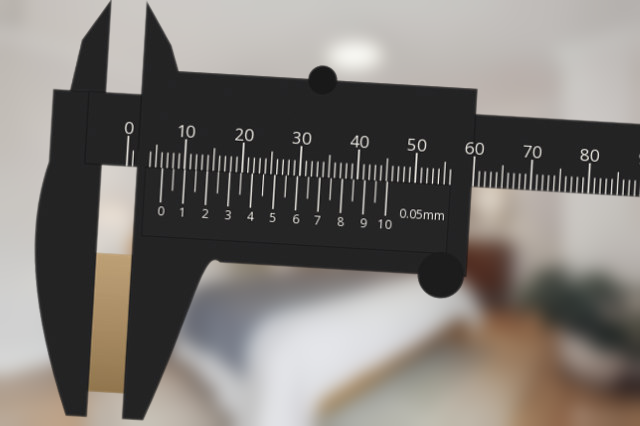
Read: 6.2mm
